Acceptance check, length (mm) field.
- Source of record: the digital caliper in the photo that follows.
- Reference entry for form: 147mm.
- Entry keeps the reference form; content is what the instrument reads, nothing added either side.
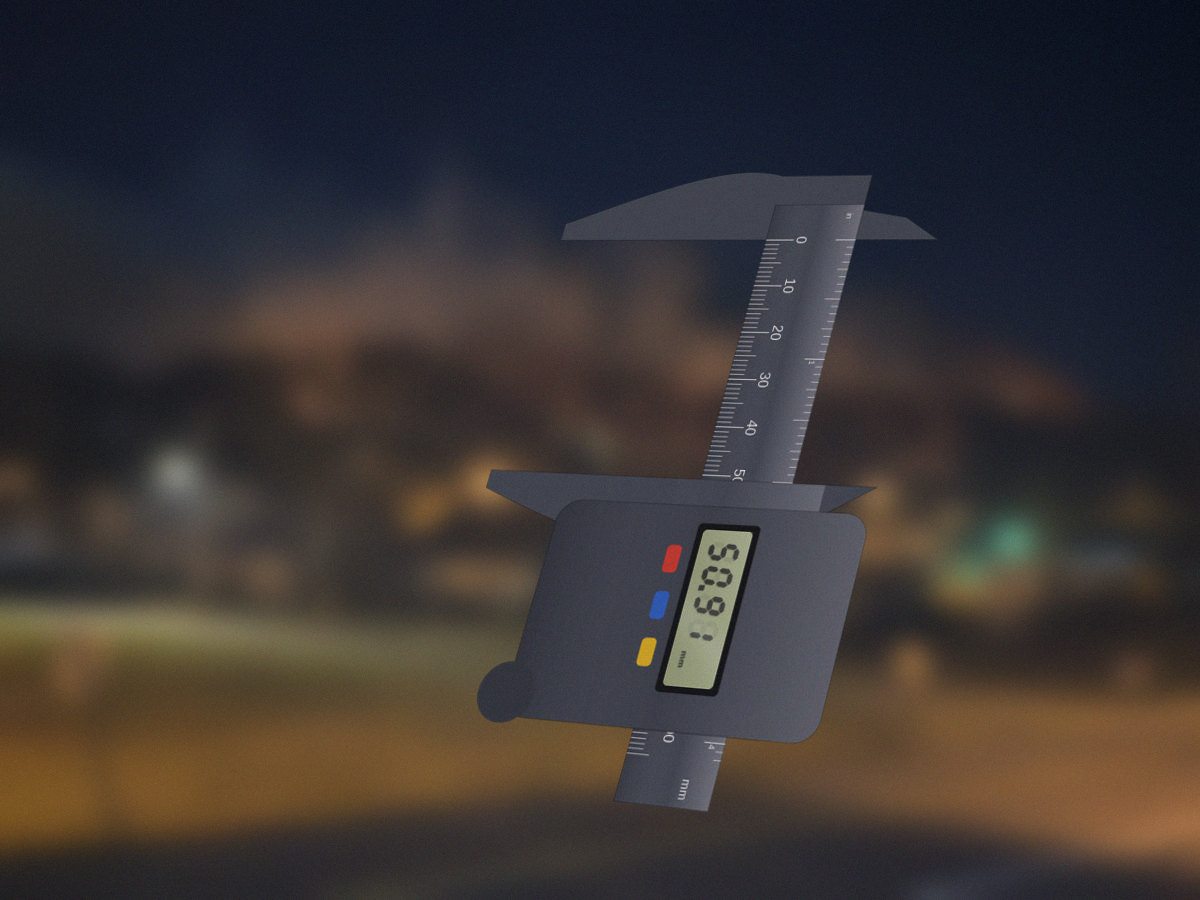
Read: 50.91mm
